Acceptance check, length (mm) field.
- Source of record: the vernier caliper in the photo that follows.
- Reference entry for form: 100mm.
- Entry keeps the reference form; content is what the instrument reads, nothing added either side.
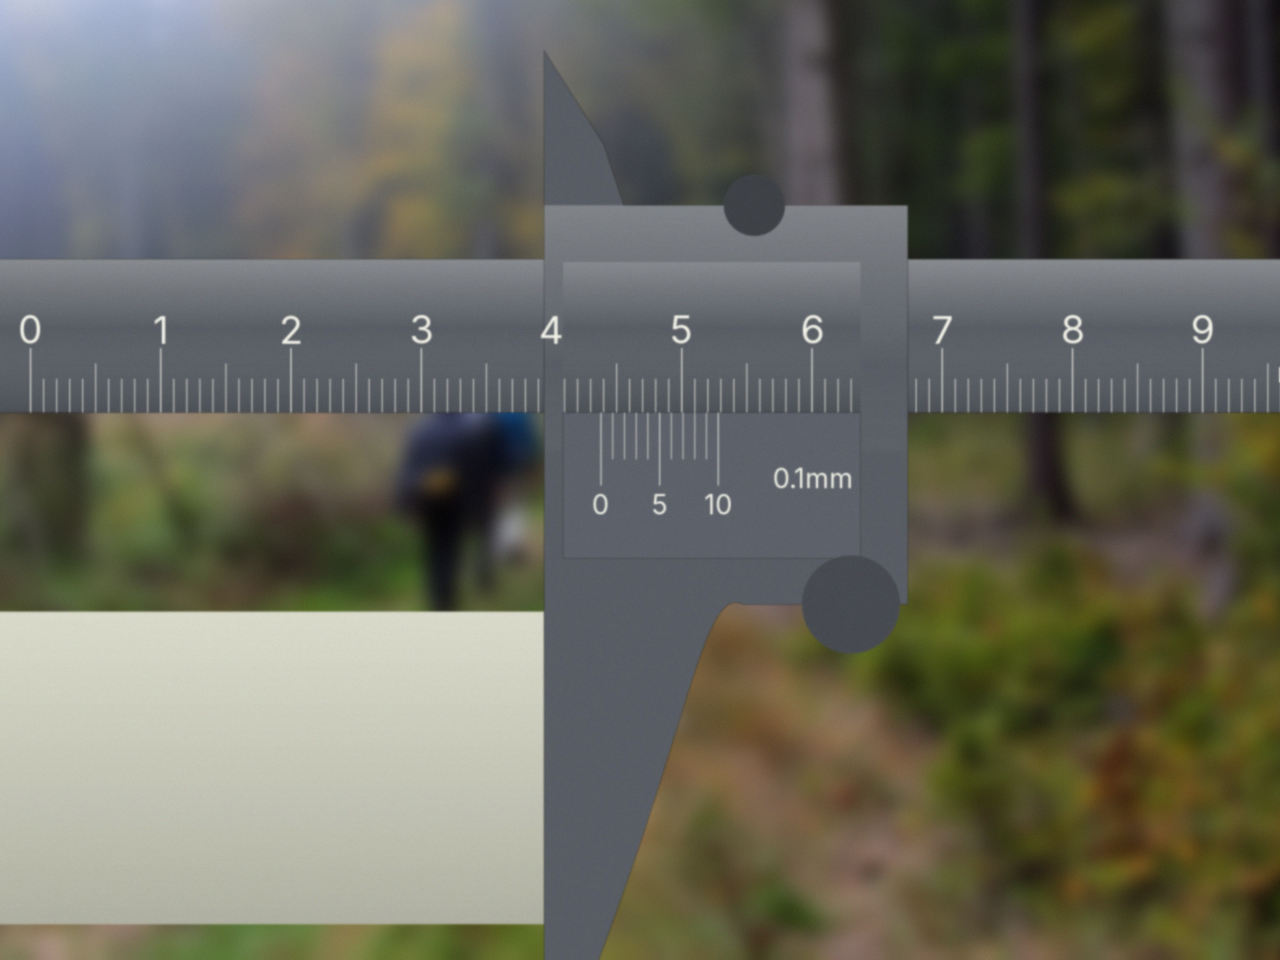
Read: 43.8mm
